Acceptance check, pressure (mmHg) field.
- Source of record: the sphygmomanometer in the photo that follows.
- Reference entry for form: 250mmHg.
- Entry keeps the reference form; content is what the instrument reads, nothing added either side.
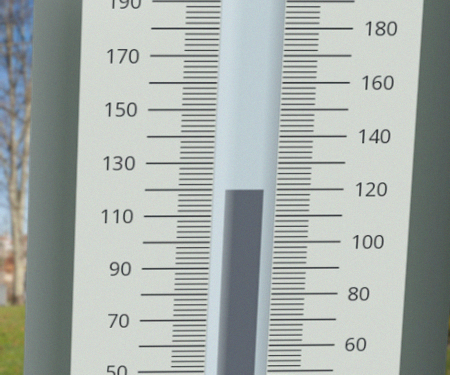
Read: 120mmHg
